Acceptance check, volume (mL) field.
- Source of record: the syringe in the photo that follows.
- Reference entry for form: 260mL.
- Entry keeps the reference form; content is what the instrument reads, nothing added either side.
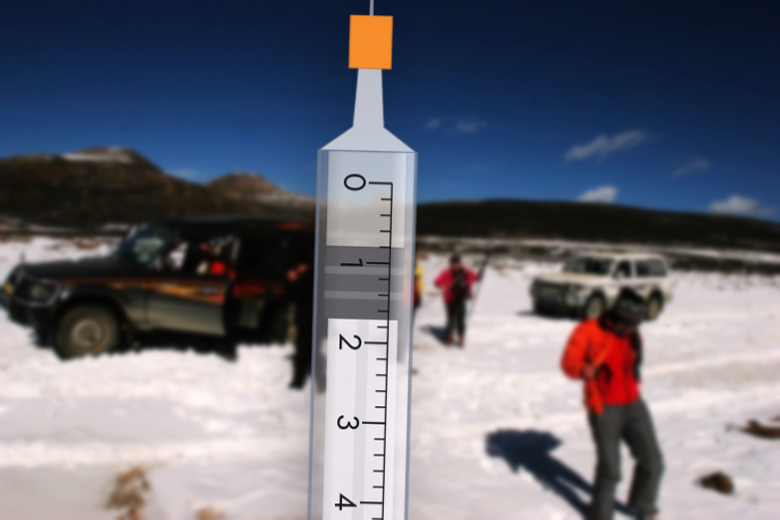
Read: 0.8mL
